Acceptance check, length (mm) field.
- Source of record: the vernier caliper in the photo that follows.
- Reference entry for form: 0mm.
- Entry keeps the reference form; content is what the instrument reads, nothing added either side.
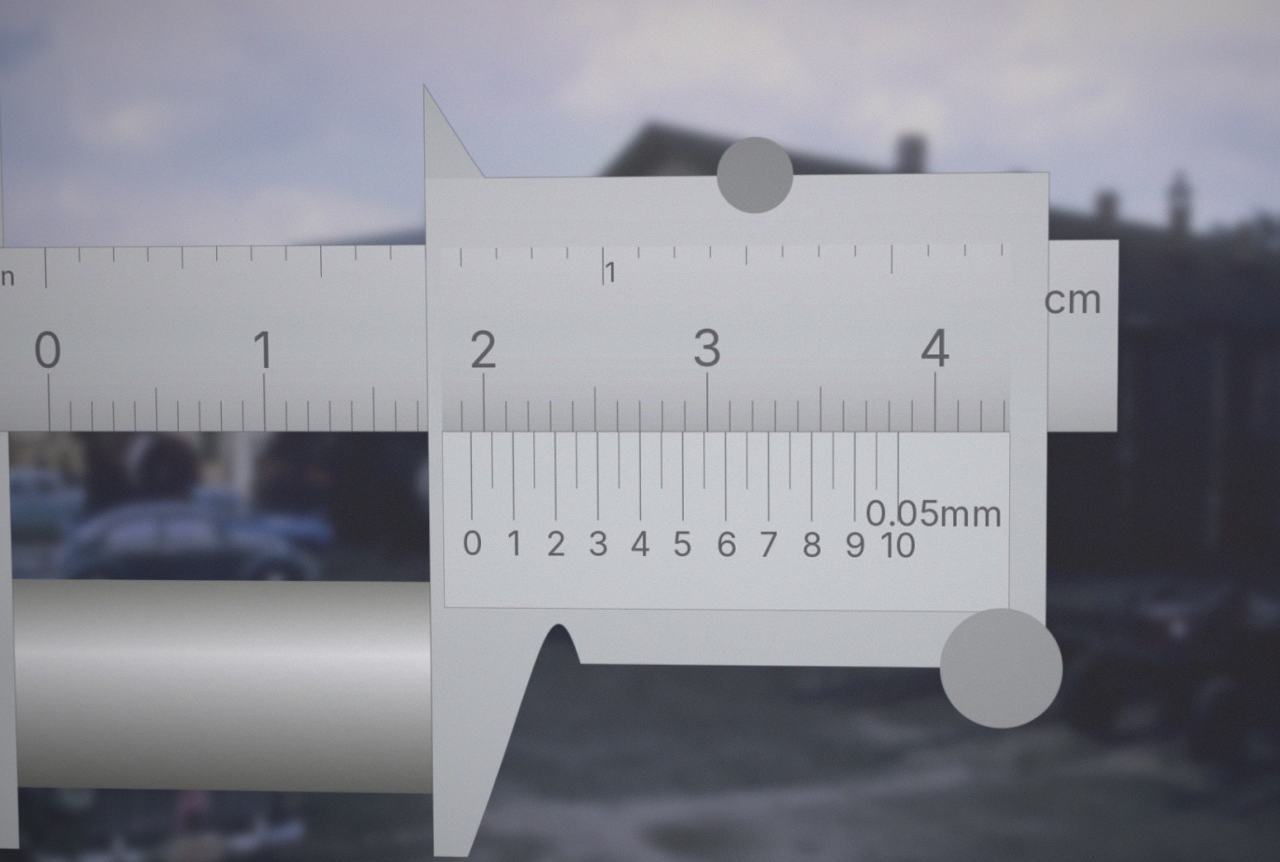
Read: 19.4mm
